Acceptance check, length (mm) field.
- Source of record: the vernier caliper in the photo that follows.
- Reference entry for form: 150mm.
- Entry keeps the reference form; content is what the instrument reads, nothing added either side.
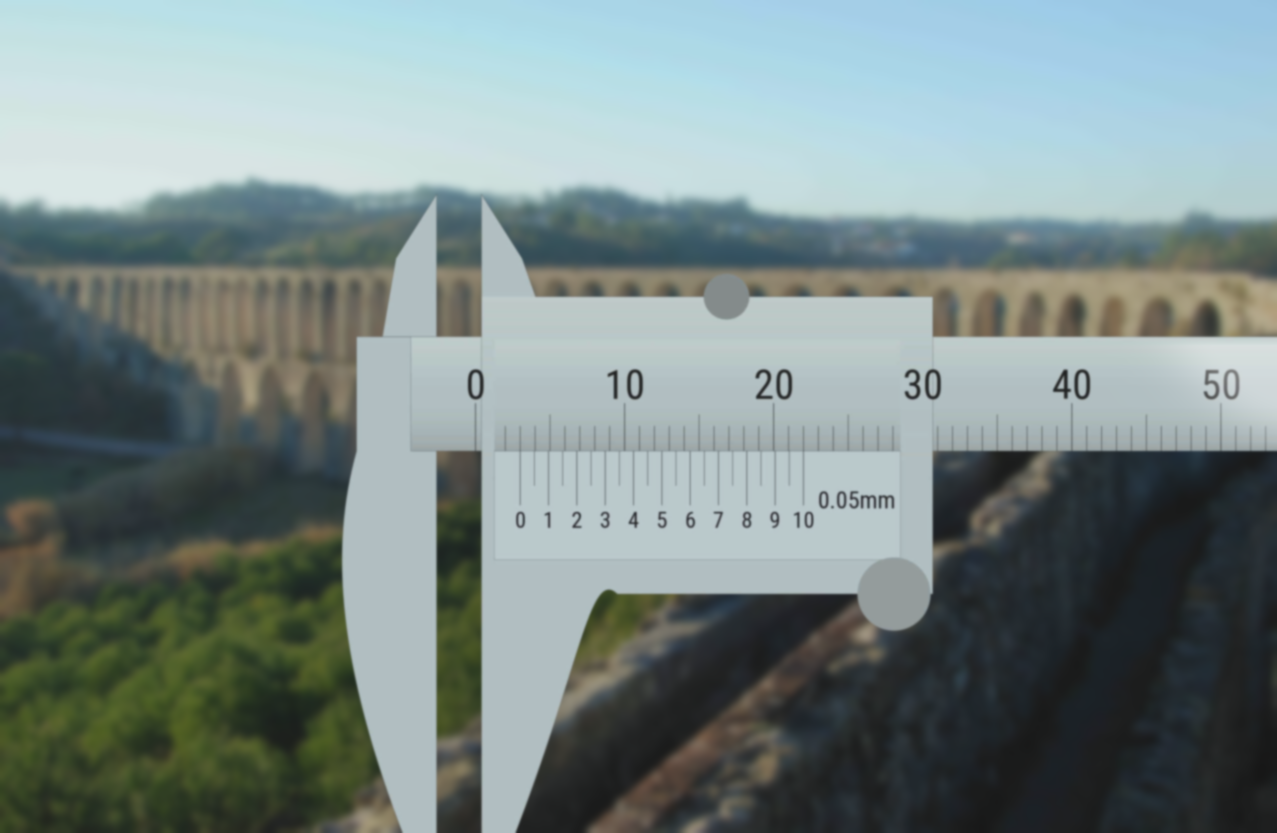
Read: 3.0mm
